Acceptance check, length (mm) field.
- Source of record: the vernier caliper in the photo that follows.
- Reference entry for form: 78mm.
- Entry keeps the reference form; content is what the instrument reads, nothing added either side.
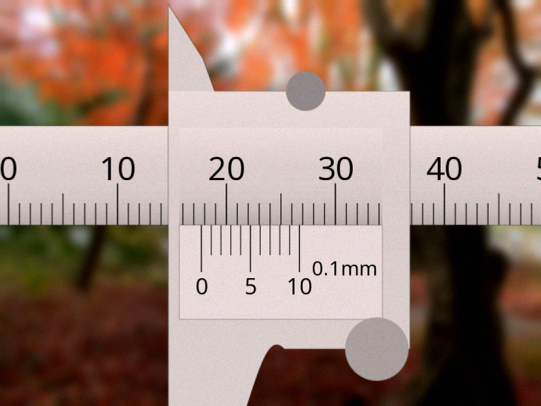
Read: 17.7mm
